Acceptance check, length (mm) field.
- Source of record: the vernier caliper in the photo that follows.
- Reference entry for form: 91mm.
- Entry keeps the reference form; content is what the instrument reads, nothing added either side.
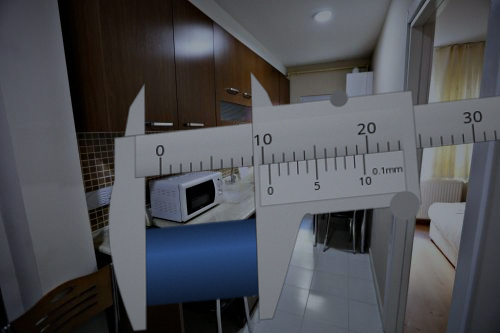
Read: 10.6mm
